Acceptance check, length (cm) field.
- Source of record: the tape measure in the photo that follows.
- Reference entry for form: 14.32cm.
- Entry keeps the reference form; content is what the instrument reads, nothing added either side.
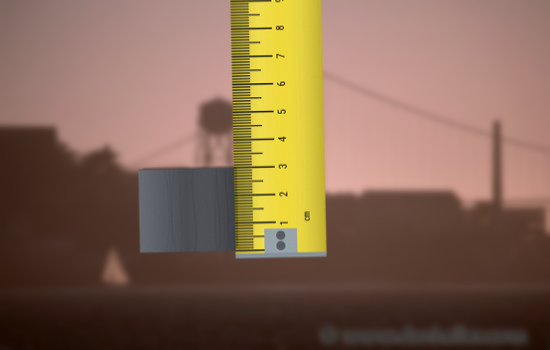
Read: 3cm
